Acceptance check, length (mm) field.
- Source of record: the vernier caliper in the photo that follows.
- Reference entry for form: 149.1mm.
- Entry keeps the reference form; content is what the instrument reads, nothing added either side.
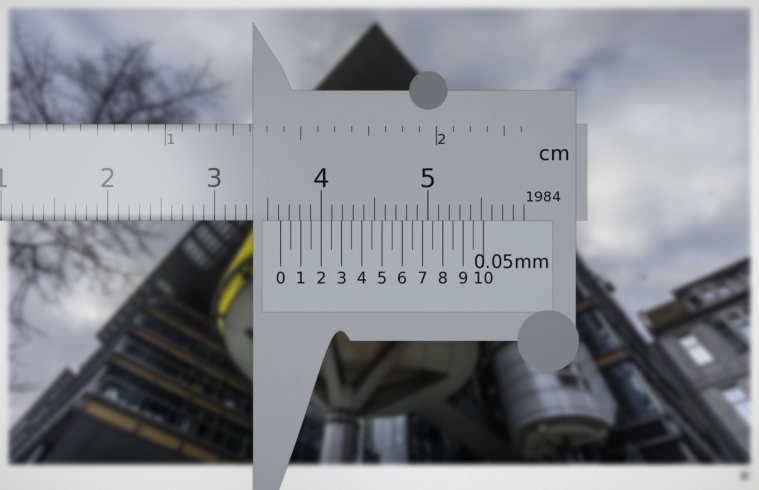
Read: 36.2mm
